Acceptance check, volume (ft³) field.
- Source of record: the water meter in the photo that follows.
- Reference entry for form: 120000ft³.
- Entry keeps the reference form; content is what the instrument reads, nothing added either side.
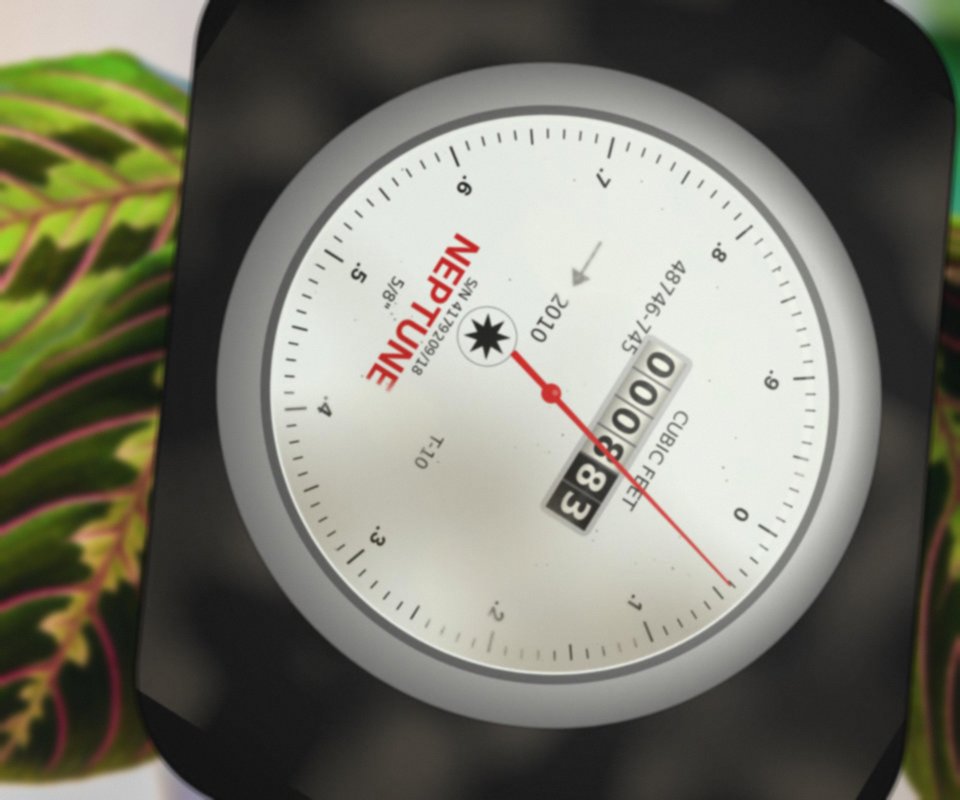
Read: 883.04ft³
